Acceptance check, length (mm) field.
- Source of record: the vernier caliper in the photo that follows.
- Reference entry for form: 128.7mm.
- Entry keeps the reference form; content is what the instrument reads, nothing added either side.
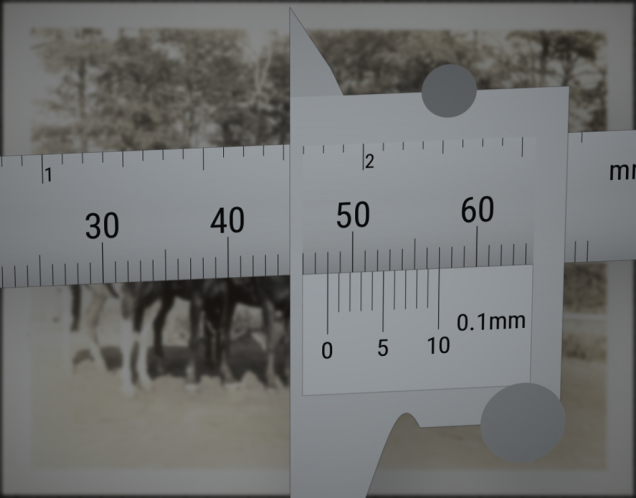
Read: 48.0mm
